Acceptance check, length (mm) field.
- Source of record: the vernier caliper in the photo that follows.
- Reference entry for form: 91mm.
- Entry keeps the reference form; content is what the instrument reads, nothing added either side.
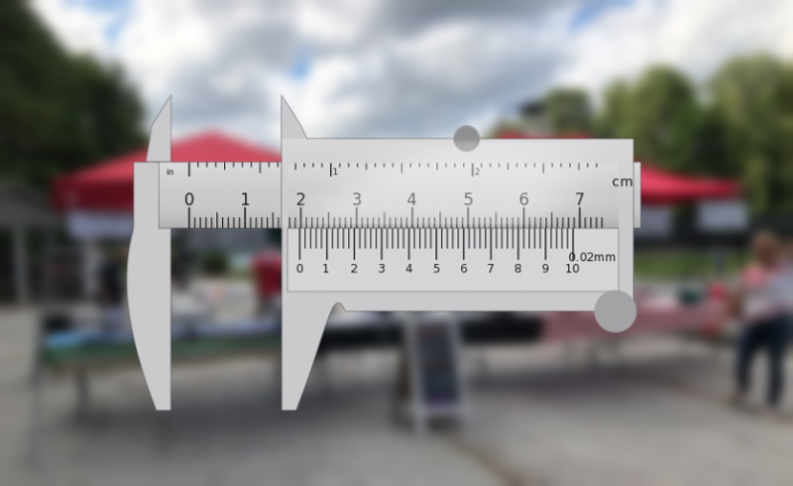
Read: 19.8mm
